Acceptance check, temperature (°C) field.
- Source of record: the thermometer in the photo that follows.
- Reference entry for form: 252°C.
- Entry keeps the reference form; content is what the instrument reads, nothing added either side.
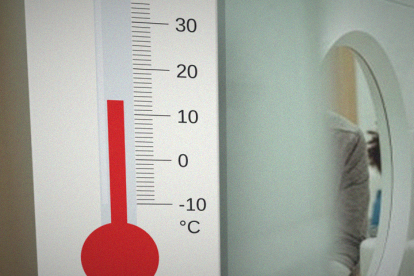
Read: 13°C
